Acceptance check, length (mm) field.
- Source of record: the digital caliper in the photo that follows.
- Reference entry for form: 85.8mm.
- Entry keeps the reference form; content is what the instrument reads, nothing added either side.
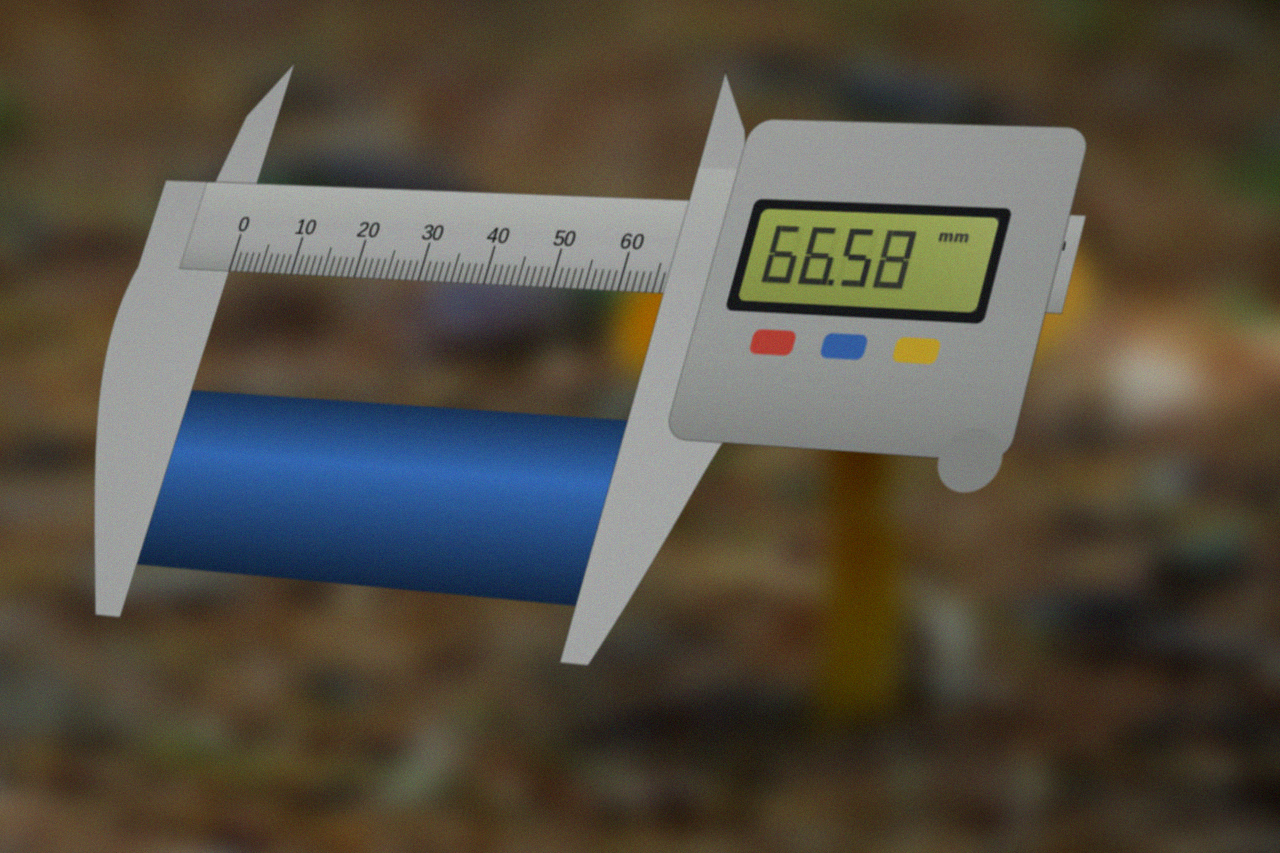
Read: 66.58mm
